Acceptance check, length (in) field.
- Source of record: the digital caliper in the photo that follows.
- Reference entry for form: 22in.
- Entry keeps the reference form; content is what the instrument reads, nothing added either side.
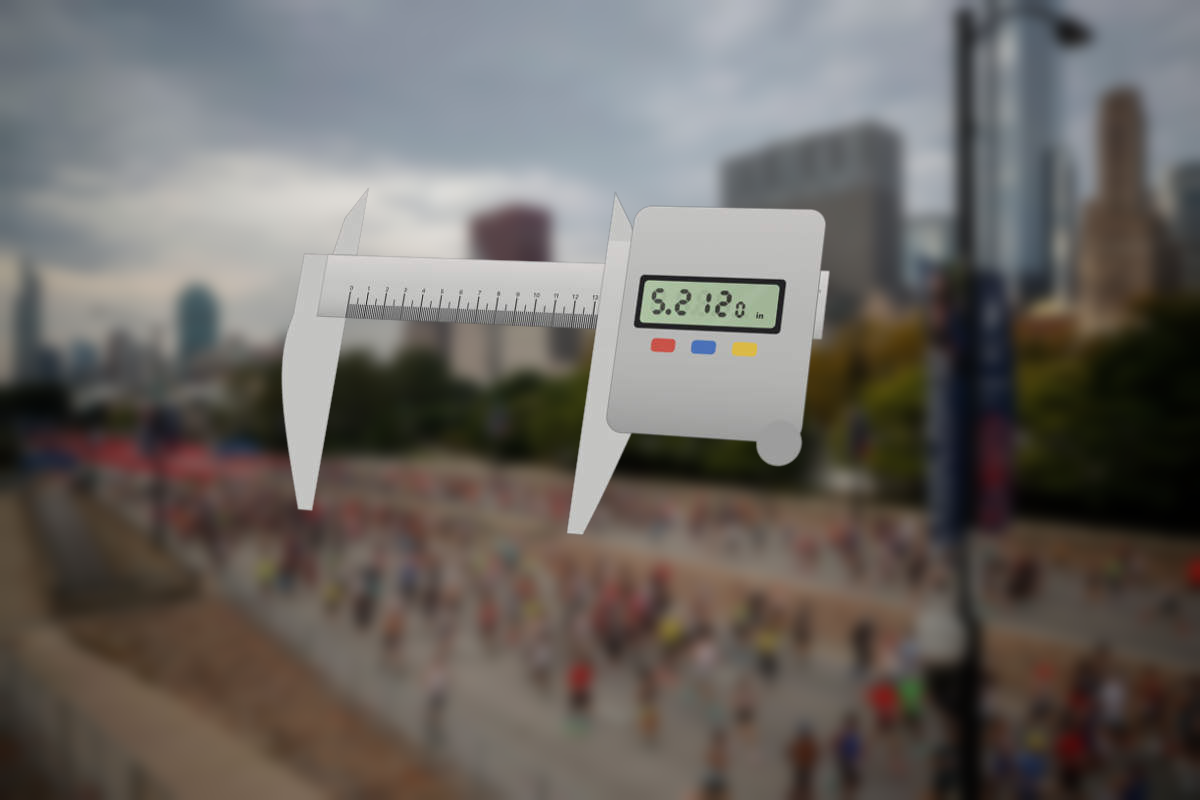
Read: 5.2120in
